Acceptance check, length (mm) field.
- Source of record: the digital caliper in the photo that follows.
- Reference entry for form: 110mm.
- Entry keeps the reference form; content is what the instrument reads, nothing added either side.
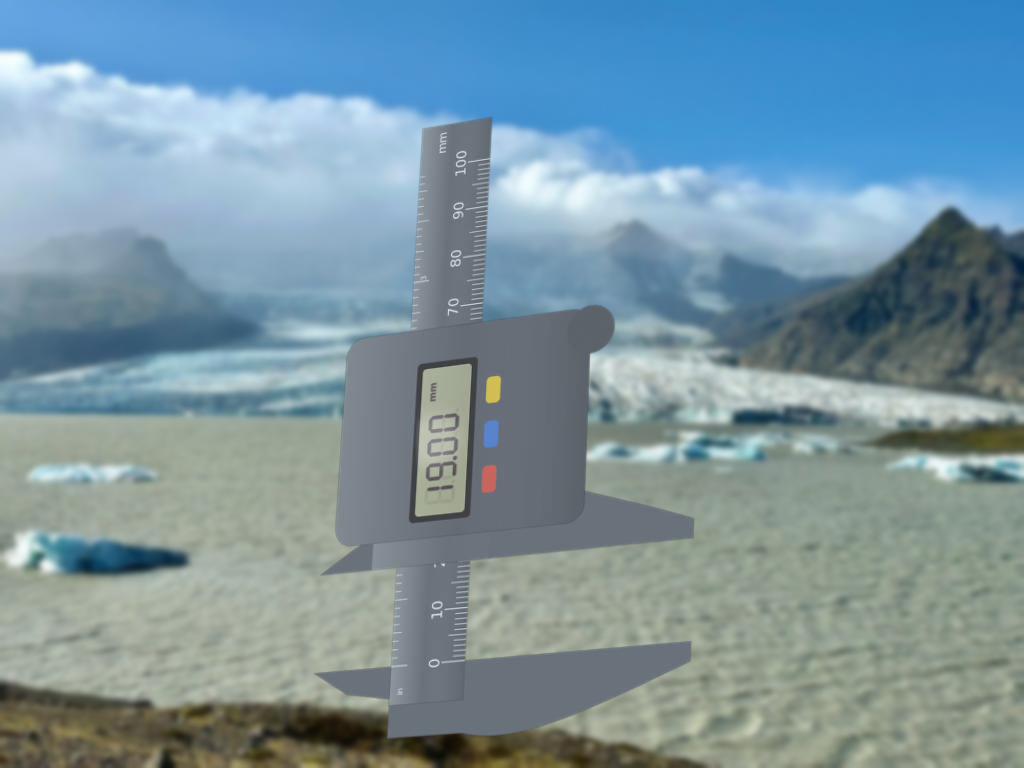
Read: 19.00mm
